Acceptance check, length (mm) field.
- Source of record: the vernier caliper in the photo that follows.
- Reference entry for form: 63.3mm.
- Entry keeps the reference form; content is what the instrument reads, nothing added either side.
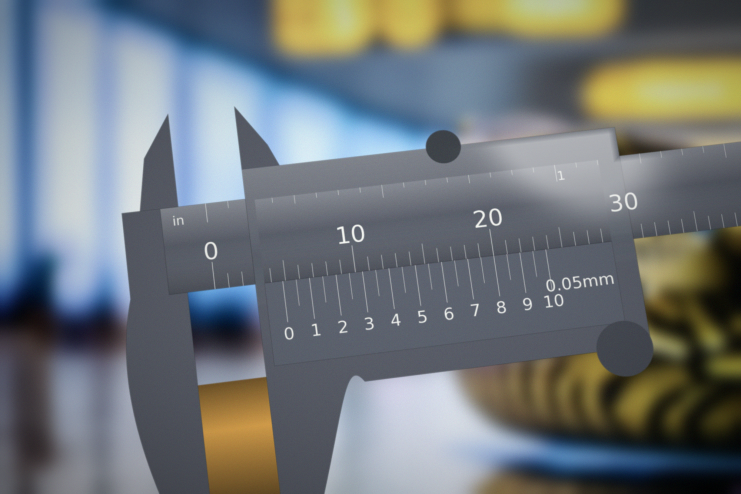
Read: 4.8mm
